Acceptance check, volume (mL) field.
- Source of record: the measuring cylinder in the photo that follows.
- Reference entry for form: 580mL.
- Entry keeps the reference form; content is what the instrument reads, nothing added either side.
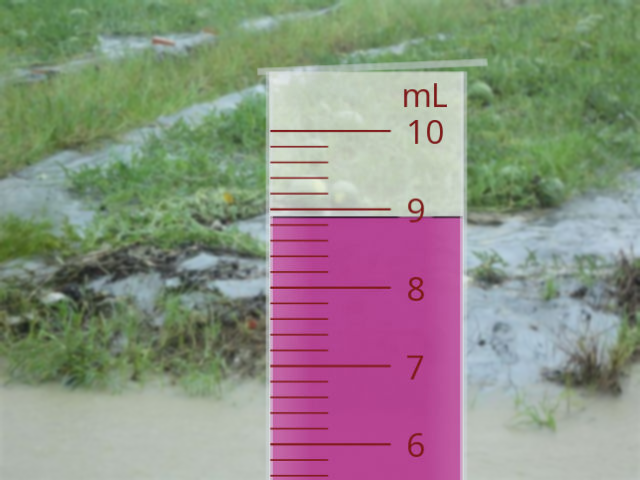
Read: 8.9mL
